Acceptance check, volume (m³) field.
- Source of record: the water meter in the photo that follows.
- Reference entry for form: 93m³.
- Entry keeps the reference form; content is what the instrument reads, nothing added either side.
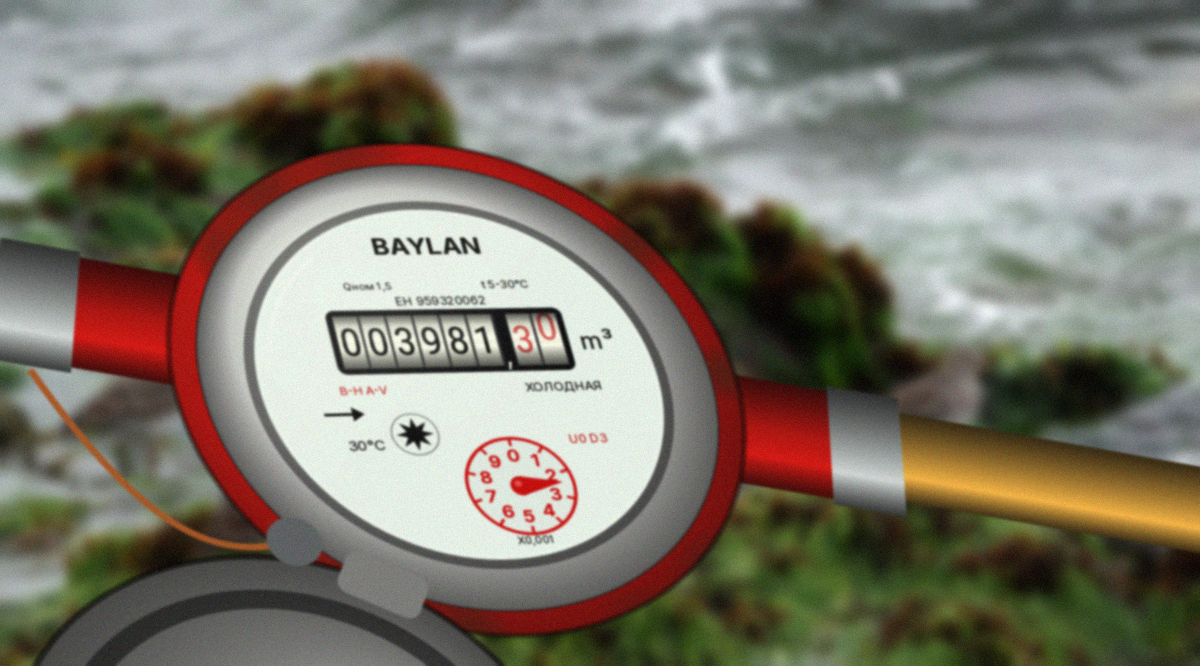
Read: 3981.302m³
